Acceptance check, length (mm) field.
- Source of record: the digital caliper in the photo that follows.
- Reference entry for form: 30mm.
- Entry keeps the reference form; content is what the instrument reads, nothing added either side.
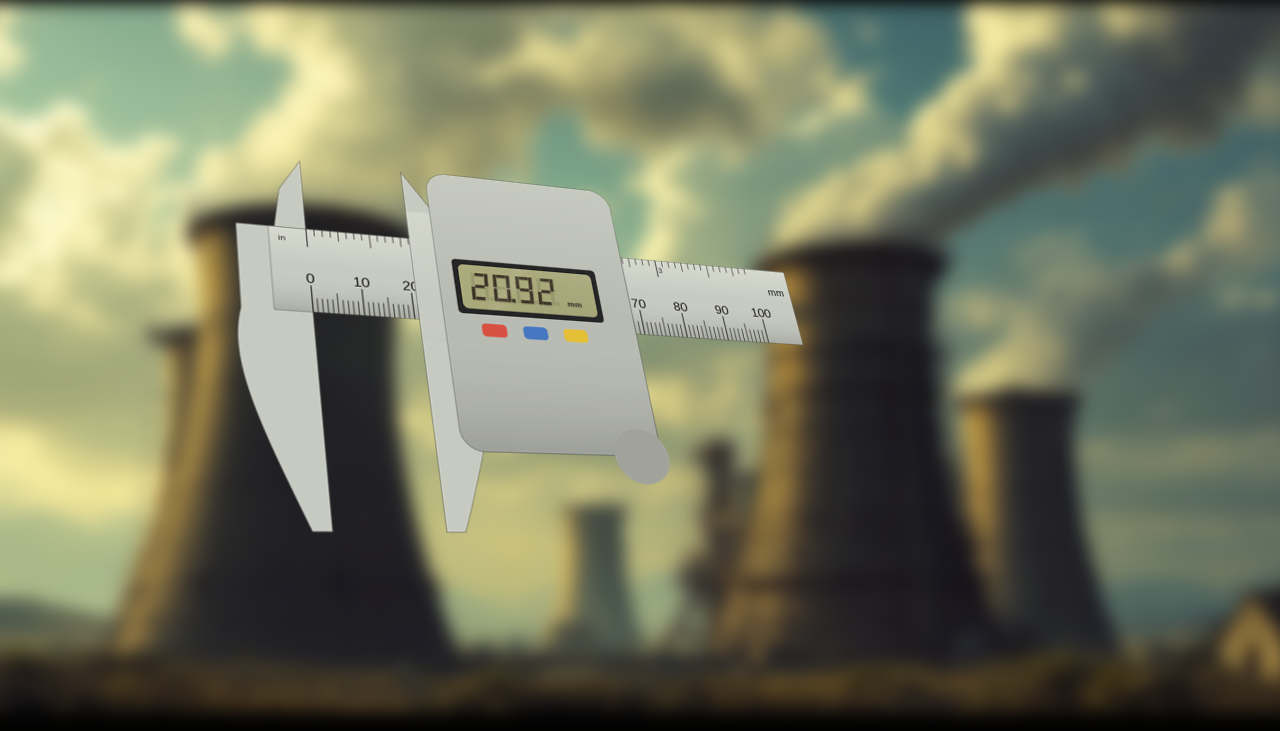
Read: 20.92mm
